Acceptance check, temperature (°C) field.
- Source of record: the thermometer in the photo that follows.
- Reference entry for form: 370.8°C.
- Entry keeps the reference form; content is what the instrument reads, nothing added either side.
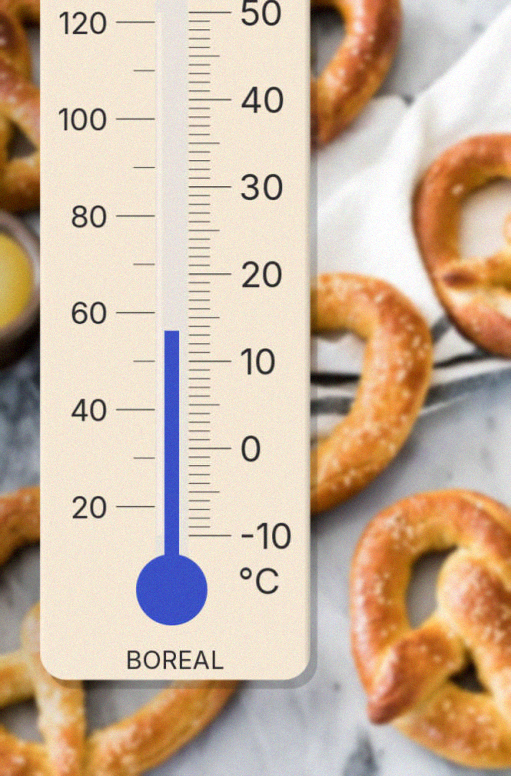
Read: 13.5°C
